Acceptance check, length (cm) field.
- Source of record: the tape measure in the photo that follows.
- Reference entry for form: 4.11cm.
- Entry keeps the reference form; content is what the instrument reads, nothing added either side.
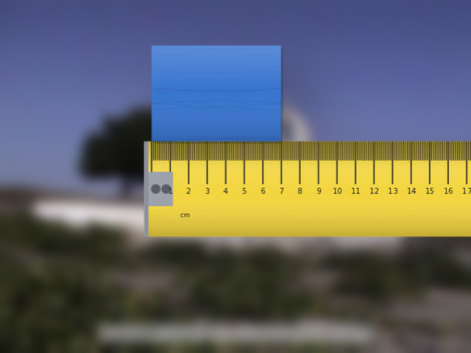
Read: 7cm
